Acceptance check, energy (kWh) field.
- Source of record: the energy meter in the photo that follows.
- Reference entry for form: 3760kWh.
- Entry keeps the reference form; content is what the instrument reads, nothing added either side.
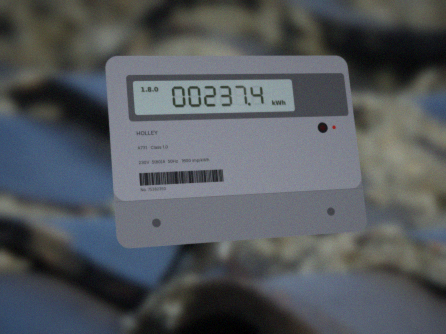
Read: 237.4kWh
